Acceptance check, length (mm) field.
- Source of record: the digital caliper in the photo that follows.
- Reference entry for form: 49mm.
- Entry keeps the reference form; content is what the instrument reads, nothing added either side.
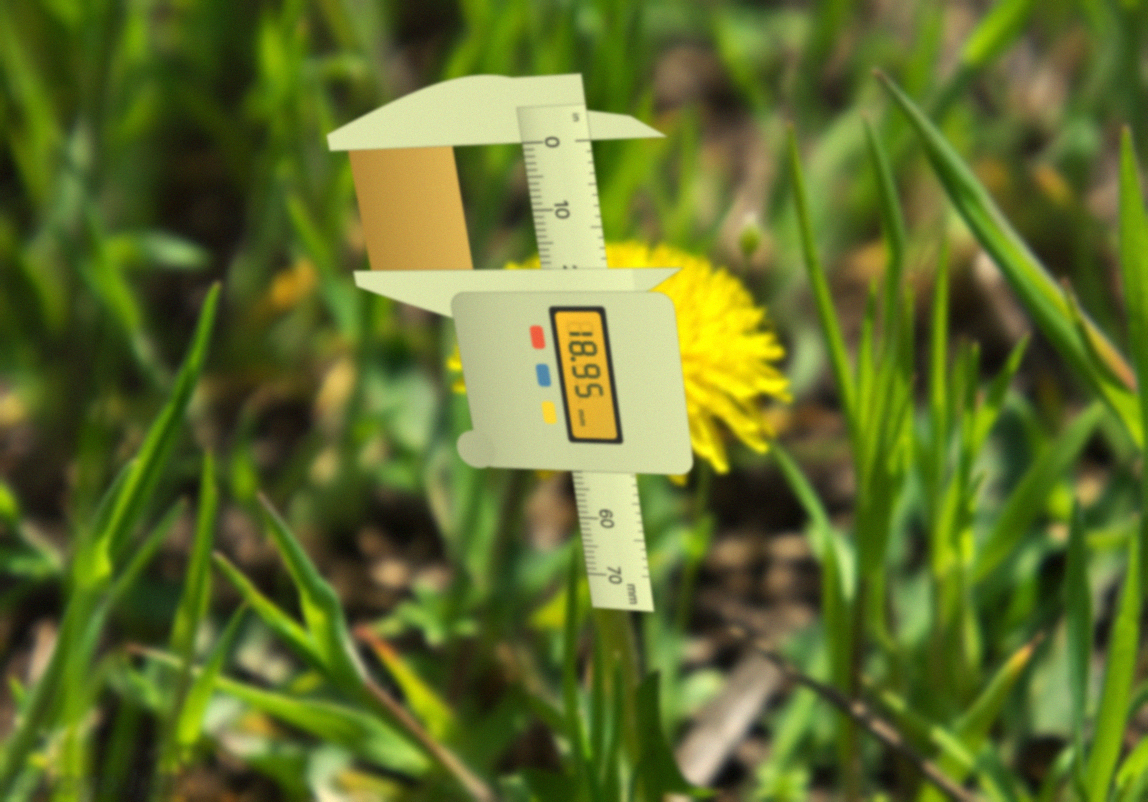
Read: 18.95mm
